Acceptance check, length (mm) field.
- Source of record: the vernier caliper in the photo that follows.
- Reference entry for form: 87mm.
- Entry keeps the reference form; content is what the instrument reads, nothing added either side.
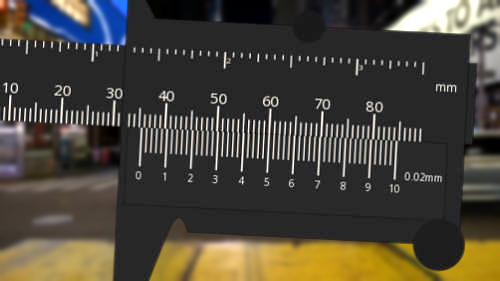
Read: 35.5mm
